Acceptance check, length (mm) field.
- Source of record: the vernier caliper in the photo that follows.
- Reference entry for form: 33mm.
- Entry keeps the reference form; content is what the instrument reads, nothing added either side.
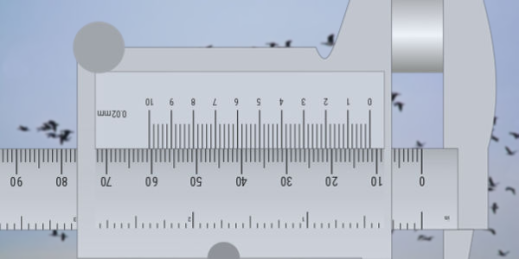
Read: 11.5mm
